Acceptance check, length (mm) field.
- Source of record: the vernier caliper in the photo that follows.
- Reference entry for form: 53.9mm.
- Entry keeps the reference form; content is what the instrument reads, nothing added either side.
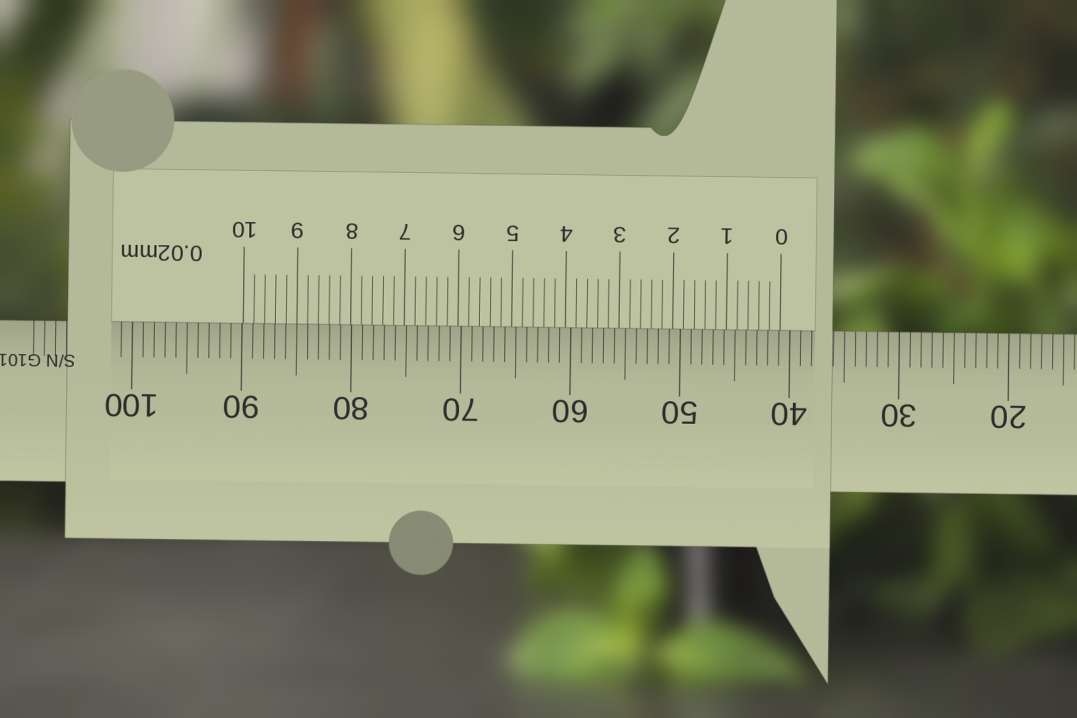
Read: 40.9mm
